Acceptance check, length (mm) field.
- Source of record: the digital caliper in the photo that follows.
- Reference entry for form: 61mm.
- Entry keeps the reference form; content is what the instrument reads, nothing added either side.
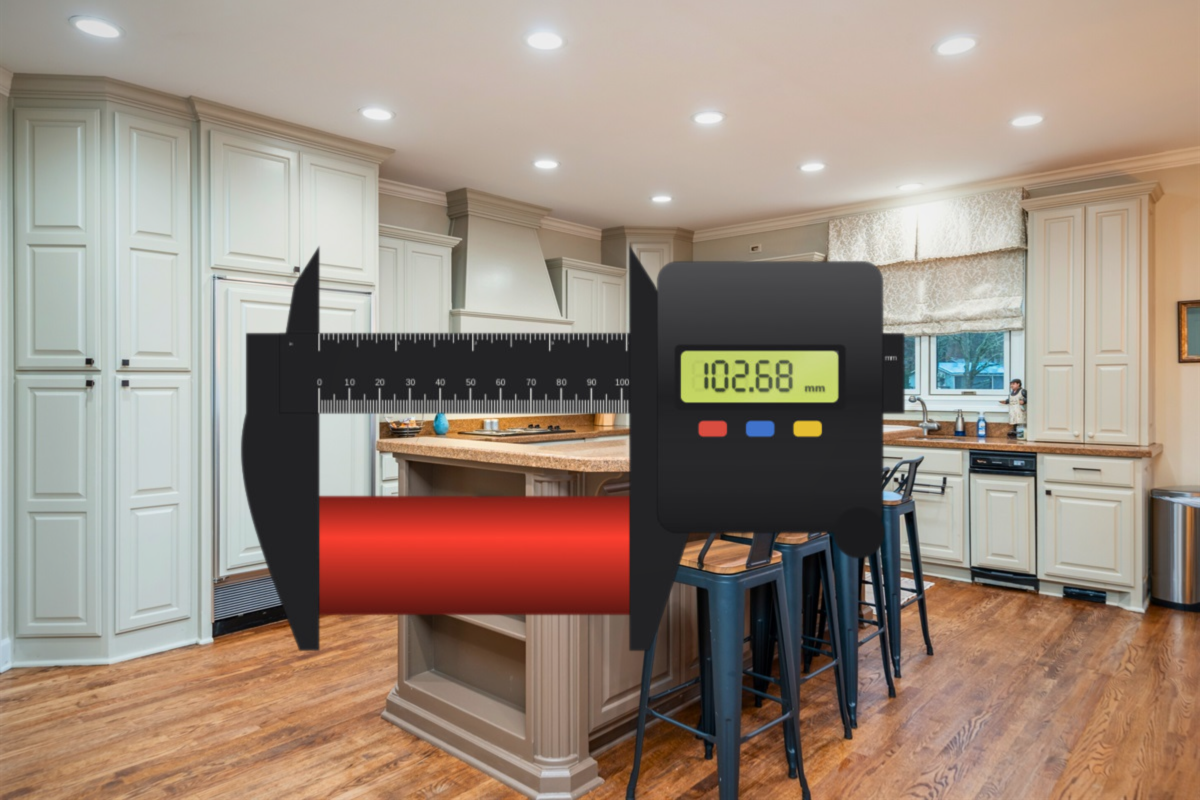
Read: 102.68mm
